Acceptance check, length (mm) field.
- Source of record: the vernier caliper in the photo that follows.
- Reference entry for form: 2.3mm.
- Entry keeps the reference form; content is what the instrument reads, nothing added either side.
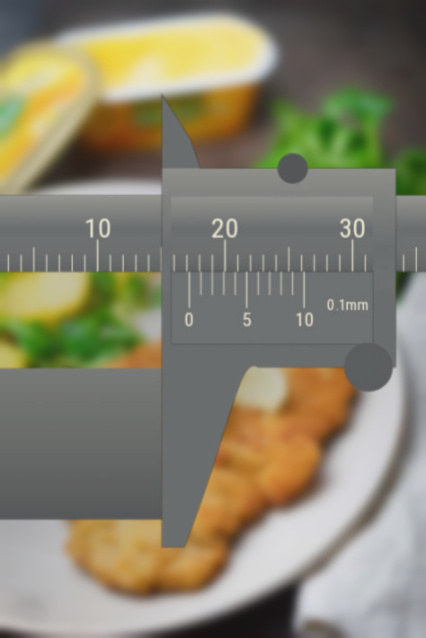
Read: 17.2mm
